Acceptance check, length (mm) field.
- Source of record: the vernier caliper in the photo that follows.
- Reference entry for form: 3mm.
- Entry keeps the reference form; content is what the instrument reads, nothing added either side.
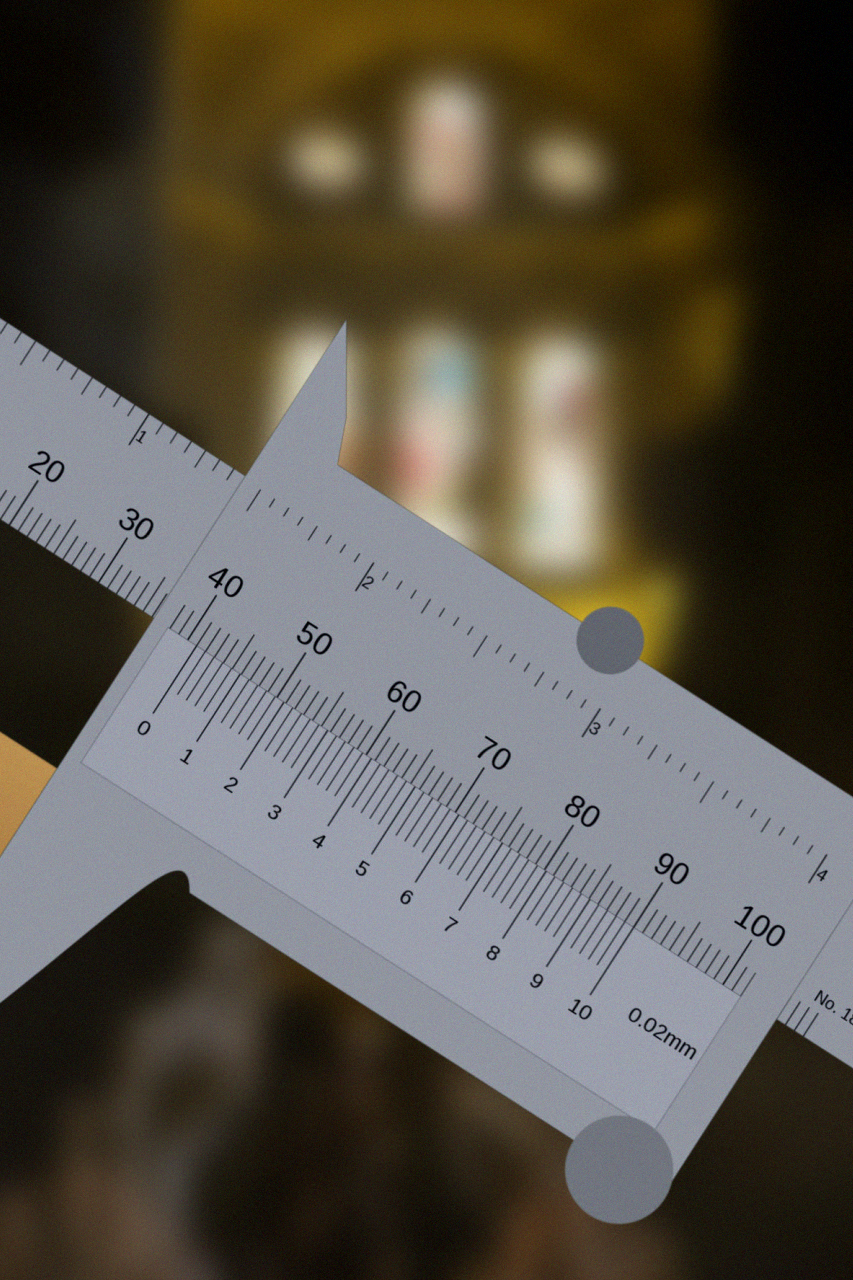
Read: 41.0mm
